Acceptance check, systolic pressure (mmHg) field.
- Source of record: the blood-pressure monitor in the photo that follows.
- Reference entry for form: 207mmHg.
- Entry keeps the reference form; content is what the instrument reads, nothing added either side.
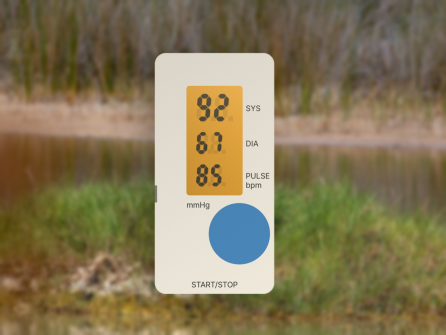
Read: 92mmHg
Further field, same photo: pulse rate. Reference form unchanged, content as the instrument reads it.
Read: 85bpm
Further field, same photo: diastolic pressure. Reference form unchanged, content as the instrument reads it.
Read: 67mmHg
